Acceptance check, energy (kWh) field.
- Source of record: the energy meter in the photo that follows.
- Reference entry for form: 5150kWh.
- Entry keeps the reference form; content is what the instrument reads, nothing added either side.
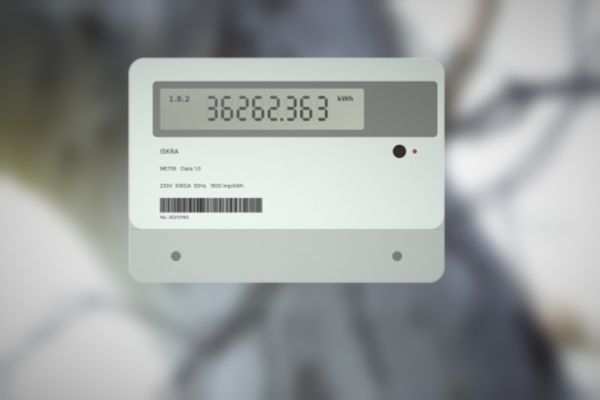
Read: 36262.363kWh
